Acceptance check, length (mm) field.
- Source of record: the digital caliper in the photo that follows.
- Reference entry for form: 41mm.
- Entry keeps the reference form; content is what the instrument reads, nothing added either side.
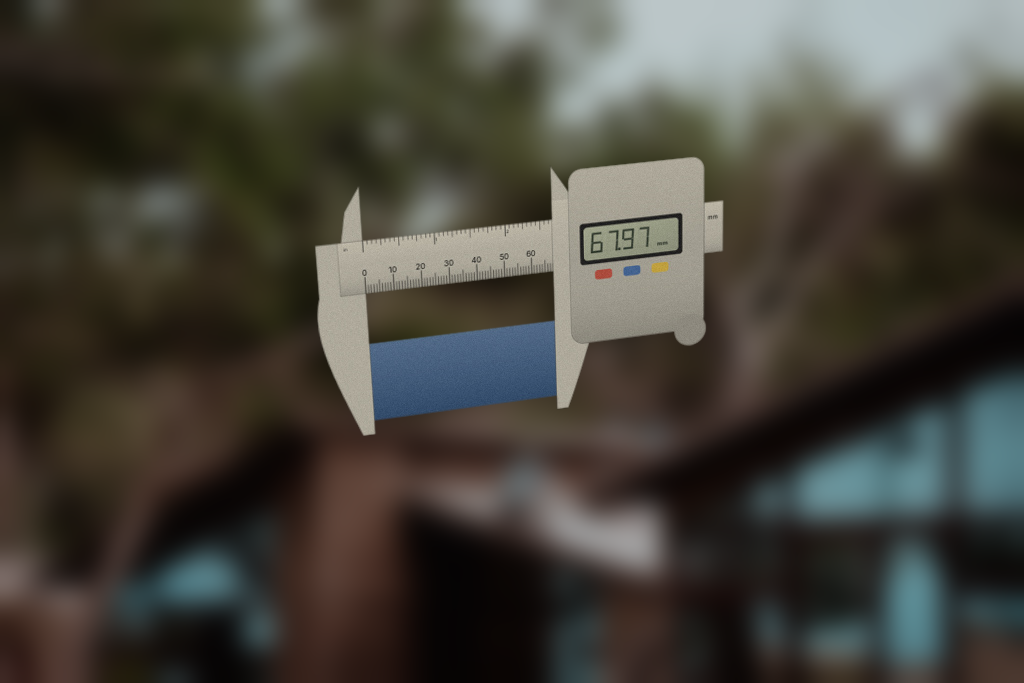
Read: 67.97mm
